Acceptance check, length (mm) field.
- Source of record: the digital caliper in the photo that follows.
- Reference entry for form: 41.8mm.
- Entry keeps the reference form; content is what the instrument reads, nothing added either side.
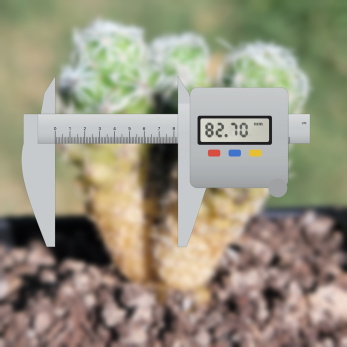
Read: 82.70mm
